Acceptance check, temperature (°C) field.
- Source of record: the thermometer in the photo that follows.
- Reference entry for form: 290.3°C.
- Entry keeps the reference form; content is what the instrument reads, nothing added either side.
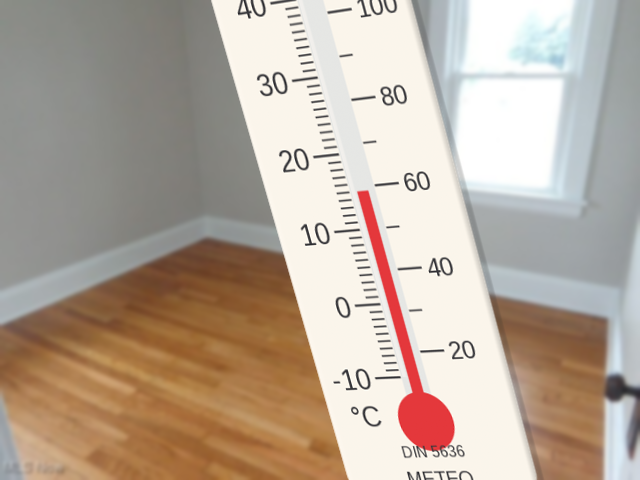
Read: 15°C
